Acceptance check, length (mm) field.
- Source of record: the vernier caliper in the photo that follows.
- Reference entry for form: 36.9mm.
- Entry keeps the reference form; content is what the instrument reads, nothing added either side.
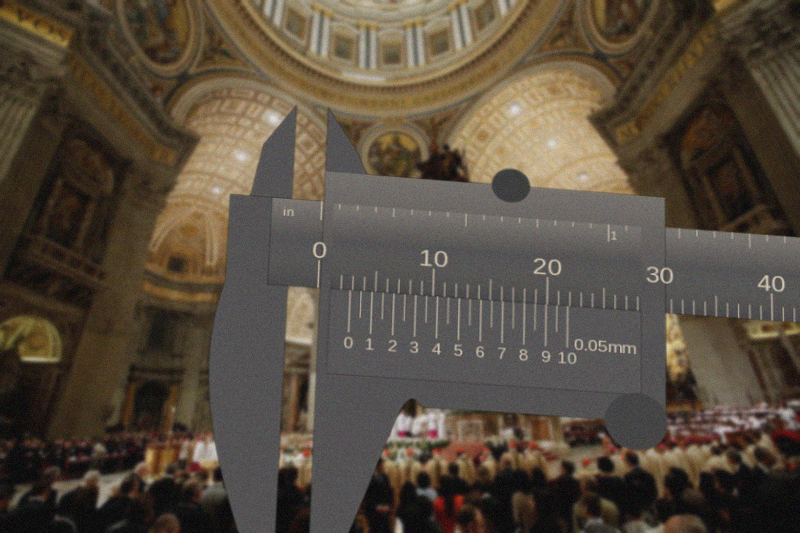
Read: 2.8mm
